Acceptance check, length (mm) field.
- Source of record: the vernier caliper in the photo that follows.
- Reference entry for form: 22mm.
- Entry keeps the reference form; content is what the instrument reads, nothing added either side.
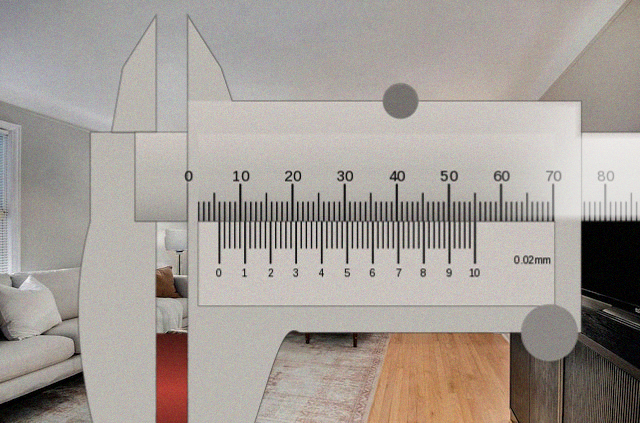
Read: 6.0mm
